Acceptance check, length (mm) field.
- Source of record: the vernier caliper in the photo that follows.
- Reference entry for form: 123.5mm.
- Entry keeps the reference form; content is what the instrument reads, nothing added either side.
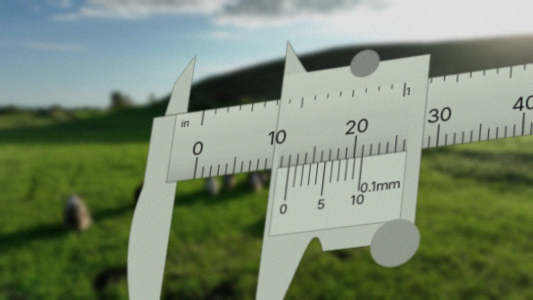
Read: 12.0mm
